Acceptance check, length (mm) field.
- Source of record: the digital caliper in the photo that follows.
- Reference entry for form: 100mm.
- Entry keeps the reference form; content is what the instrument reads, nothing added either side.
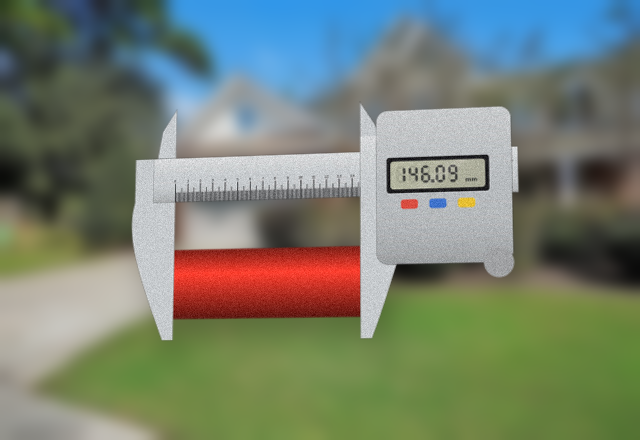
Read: 146.09mm
